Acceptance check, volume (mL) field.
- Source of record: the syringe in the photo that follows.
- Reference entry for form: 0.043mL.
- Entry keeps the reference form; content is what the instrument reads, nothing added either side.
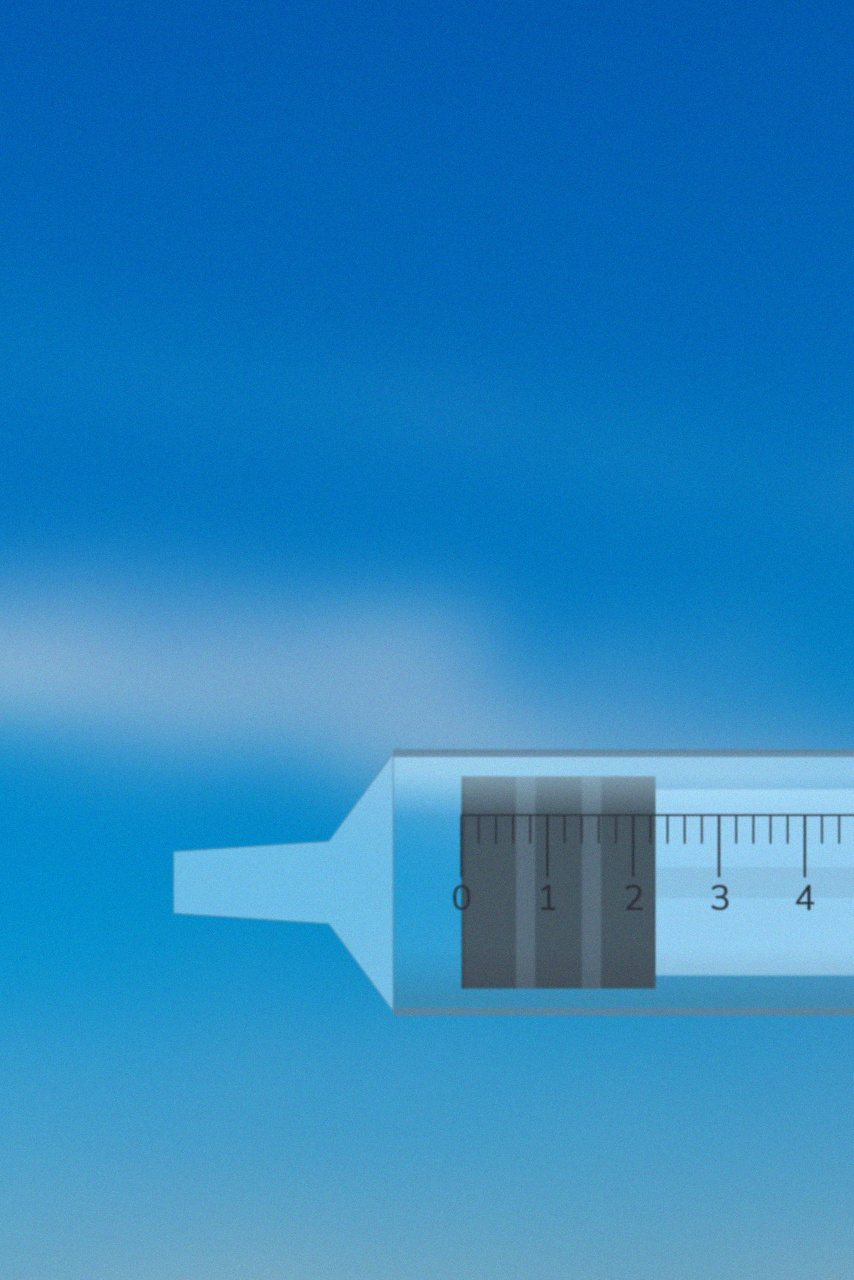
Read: 0mL
